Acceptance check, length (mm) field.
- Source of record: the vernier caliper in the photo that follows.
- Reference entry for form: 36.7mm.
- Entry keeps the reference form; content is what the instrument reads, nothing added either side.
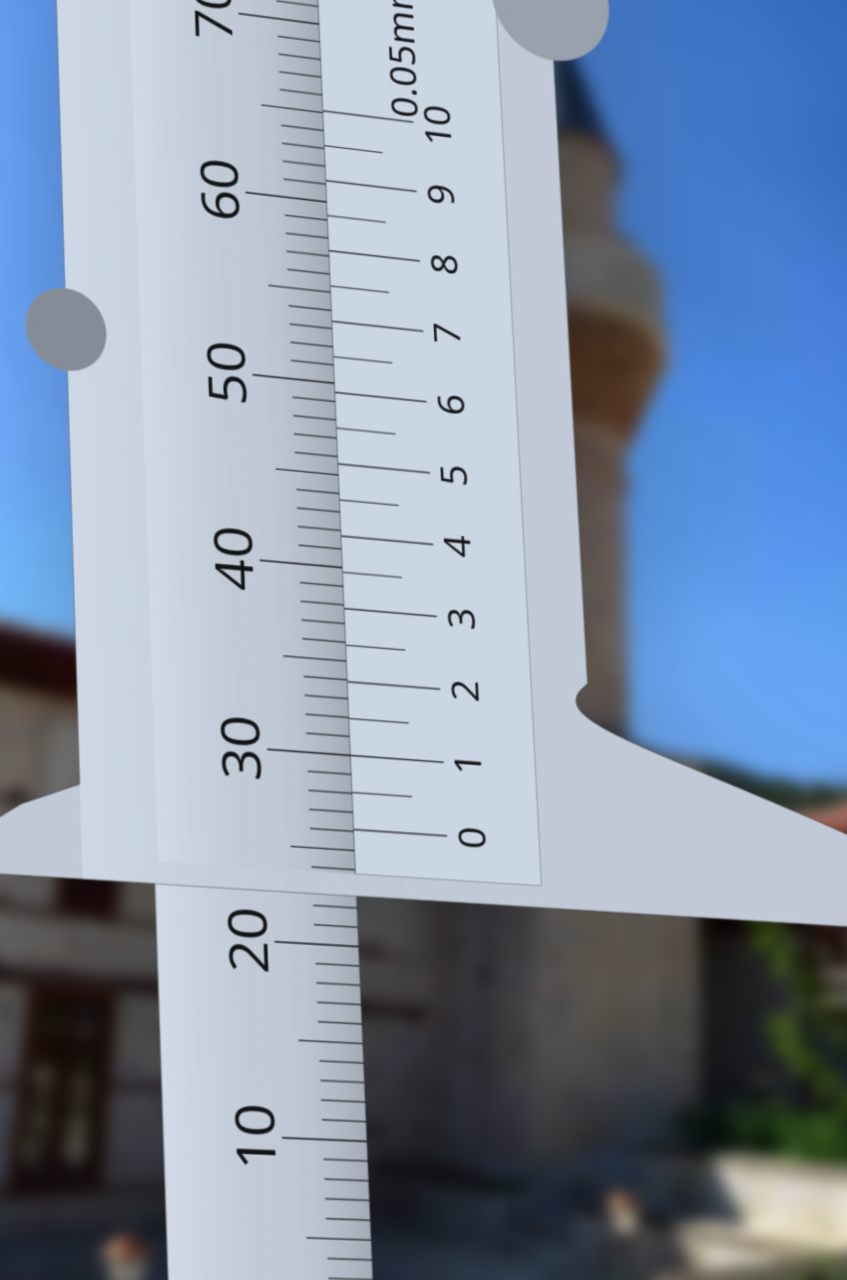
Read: 26.1mm
